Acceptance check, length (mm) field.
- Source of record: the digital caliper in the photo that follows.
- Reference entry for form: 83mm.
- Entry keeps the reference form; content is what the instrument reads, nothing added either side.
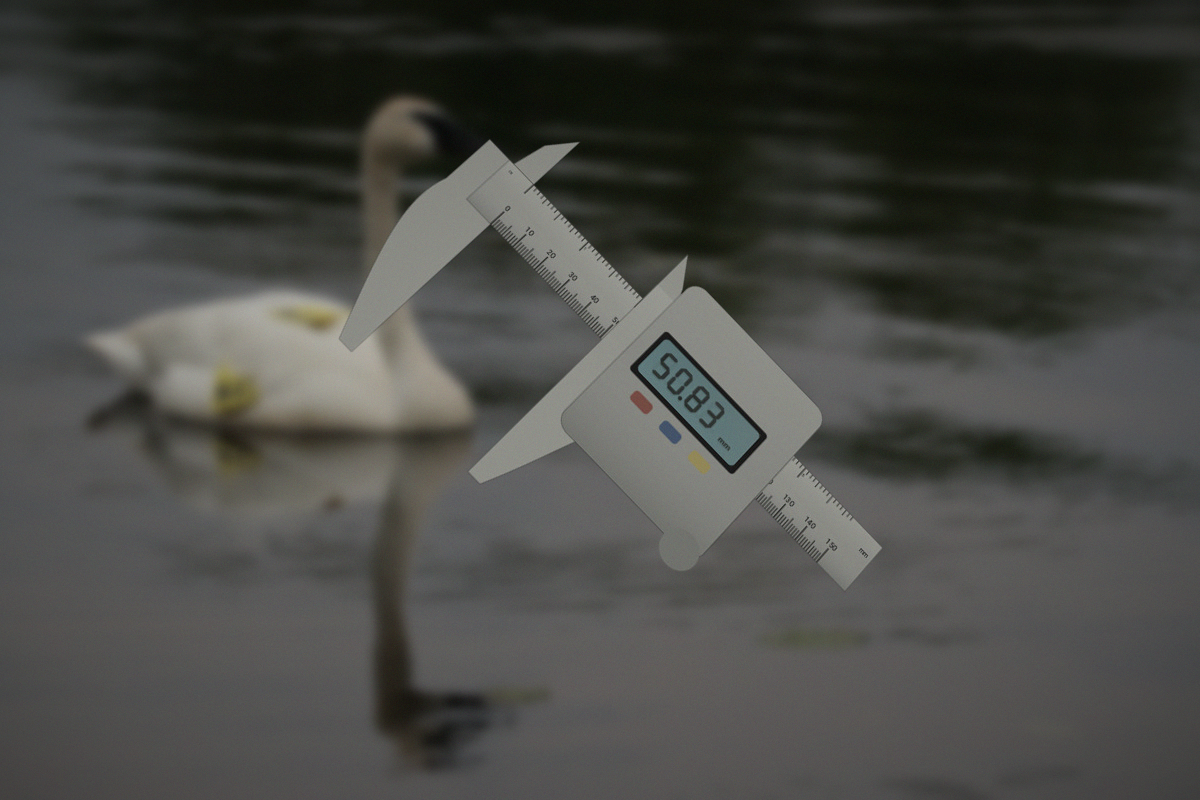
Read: 50.83mm
